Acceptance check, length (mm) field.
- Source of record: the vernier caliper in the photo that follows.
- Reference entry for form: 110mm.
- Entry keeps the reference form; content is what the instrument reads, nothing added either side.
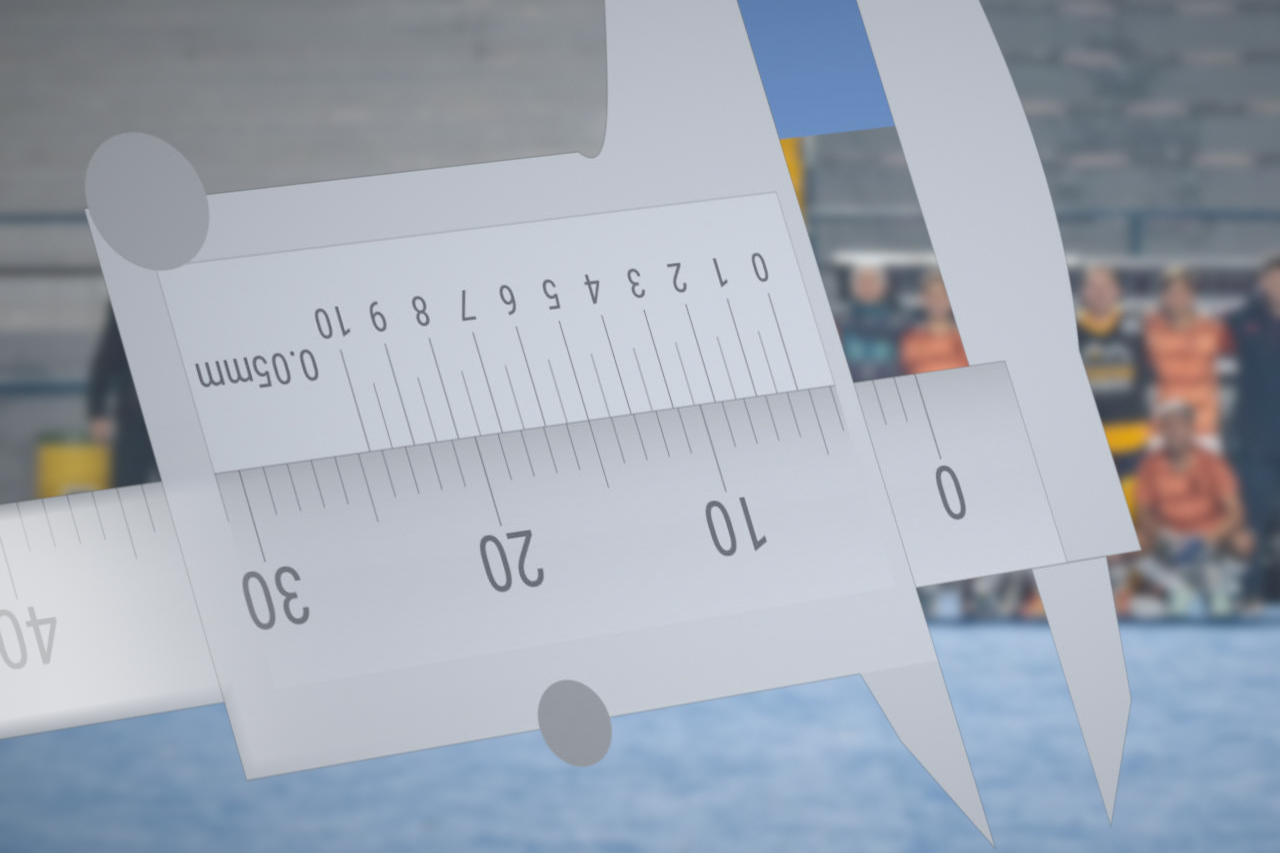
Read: 5.5mm
